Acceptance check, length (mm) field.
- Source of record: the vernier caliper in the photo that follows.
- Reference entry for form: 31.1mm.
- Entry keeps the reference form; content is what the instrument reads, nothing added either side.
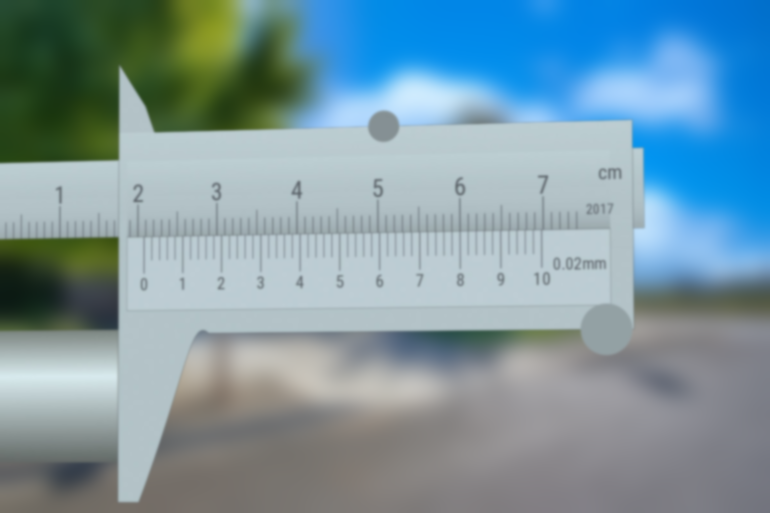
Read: 20.8mm
